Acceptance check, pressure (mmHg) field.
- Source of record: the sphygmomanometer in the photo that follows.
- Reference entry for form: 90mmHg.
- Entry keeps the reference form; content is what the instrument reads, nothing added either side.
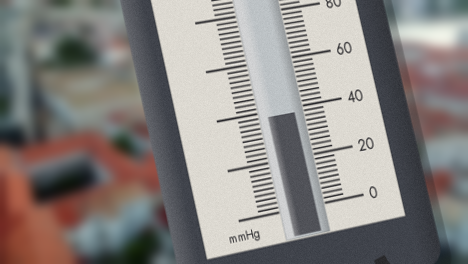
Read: 38mmHg
